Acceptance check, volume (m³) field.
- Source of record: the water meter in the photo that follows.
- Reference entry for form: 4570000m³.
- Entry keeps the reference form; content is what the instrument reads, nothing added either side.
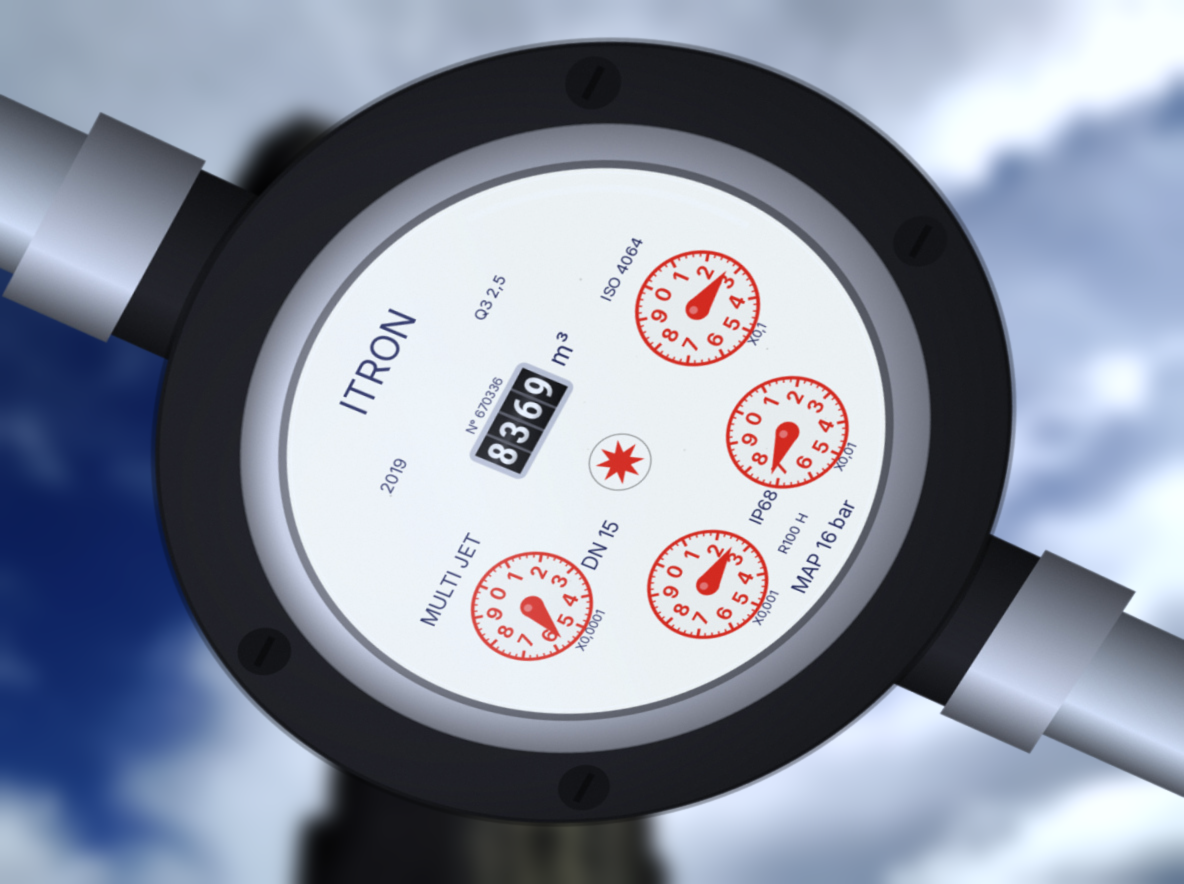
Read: 8369.2725m³
